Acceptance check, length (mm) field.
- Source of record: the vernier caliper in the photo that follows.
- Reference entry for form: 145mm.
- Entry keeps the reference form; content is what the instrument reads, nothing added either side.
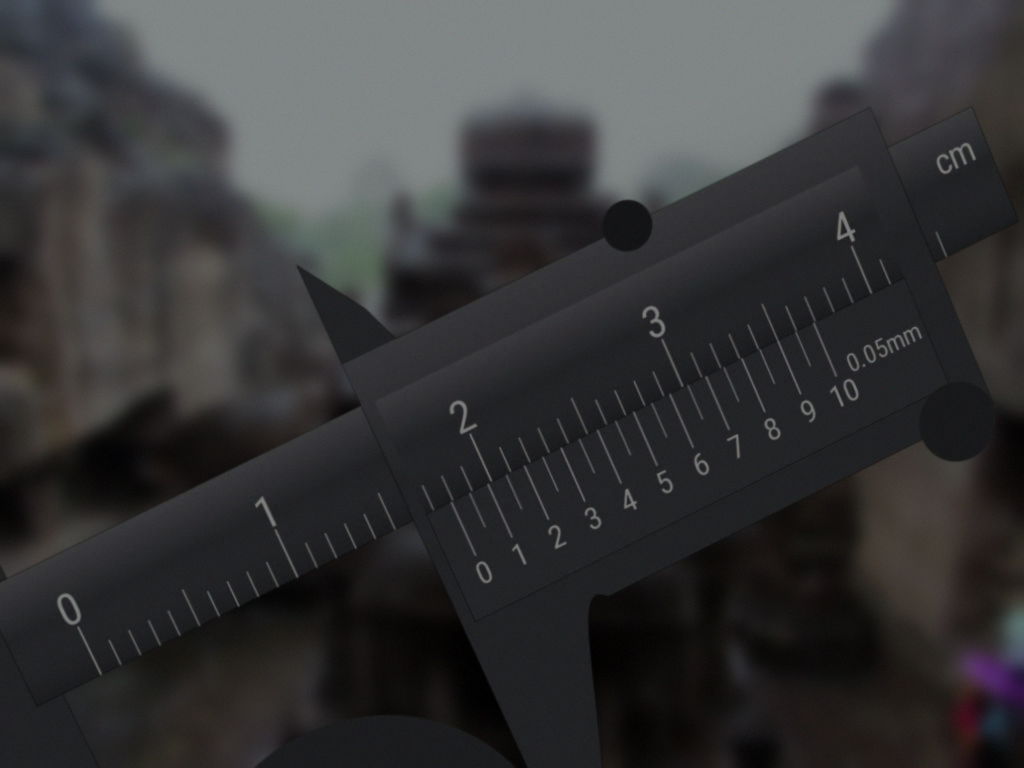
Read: 17.9mm
